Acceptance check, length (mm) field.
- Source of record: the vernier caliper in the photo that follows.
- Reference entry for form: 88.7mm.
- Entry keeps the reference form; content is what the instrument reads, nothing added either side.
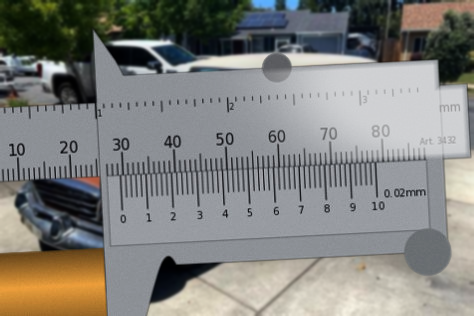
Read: 29.5mm
